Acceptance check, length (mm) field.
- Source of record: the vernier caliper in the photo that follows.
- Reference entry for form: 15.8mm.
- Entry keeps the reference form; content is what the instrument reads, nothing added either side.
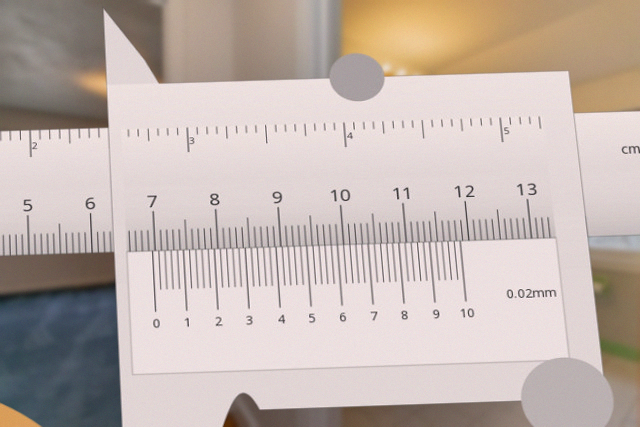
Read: 69.6mm
